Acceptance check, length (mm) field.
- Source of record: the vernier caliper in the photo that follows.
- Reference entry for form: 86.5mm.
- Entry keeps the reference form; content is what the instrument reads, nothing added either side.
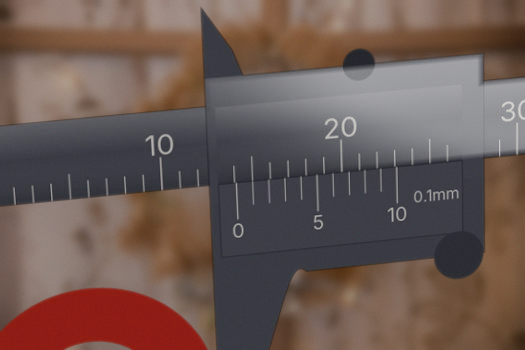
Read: 14.1mm
